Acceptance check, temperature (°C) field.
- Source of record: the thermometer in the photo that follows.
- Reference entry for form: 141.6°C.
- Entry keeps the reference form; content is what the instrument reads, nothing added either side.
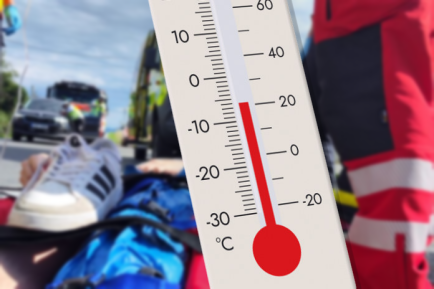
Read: -6°C
